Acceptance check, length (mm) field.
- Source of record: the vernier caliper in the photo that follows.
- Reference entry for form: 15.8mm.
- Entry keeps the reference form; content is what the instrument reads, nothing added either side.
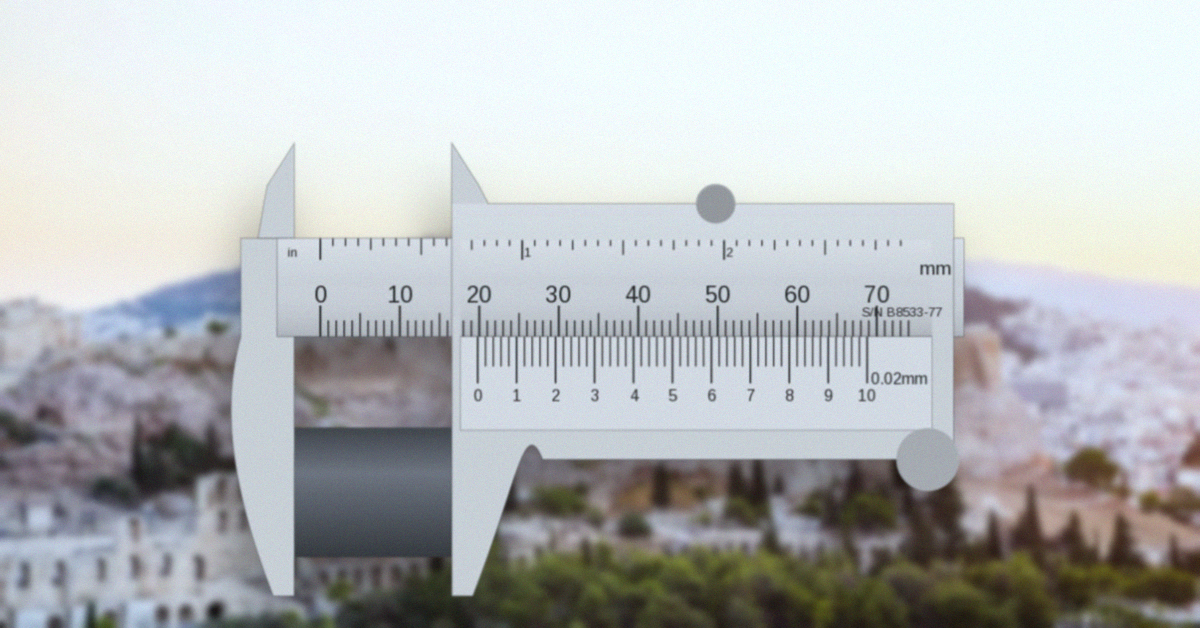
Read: 19.8mm
